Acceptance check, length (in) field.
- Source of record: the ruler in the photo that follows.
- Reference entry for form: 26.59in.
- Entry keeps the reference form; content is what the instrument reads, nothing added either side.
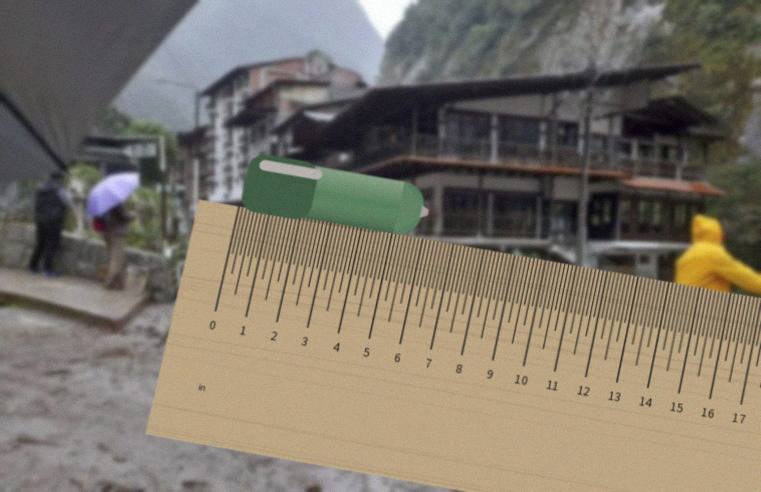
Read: 6in
